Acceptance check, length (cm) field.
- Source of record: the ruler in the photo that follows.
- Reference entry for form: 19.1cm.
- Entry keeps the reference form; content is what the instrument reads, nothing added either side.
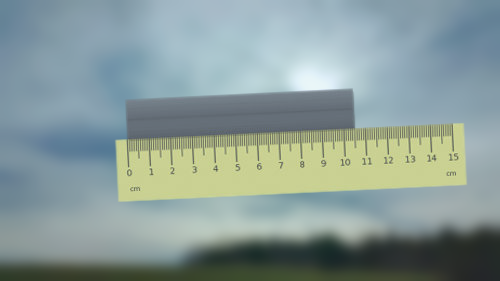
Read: 10.5cm
